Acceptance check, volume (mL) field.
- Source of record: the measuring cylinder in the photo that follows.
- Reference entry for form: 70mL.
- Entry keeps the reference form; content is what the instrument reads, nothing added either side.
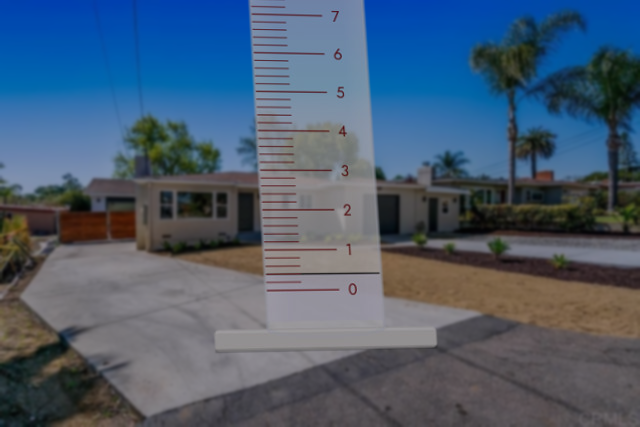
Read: 0.4mL
